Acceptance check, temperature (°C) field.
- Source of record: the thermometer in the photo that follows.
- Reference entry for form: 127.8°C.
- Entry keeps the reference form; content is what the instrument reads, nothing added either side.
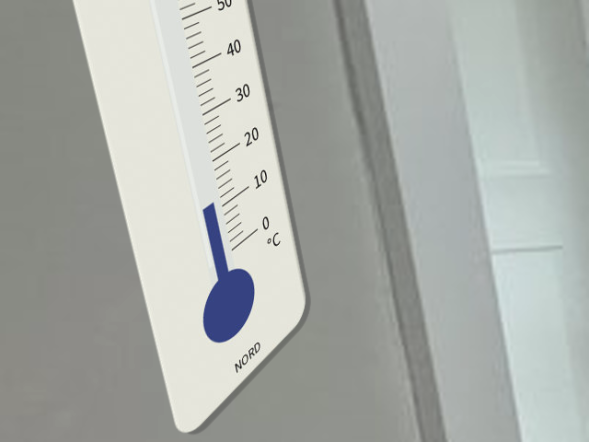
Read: 12°C
